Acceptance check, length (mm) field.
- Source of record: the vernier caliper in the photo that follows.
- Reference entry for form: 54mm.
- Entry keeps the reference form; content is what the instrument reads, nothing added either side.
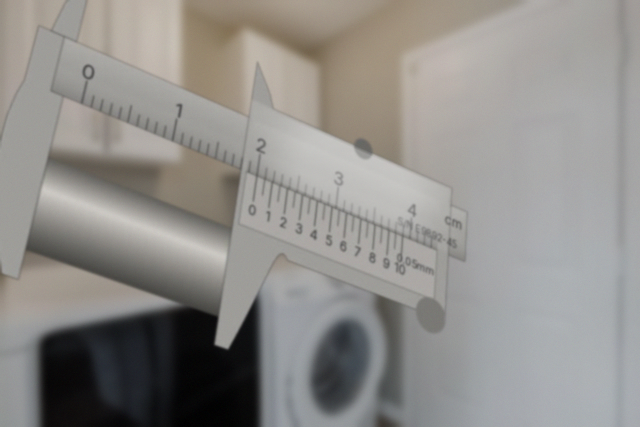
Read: 20.0mm
